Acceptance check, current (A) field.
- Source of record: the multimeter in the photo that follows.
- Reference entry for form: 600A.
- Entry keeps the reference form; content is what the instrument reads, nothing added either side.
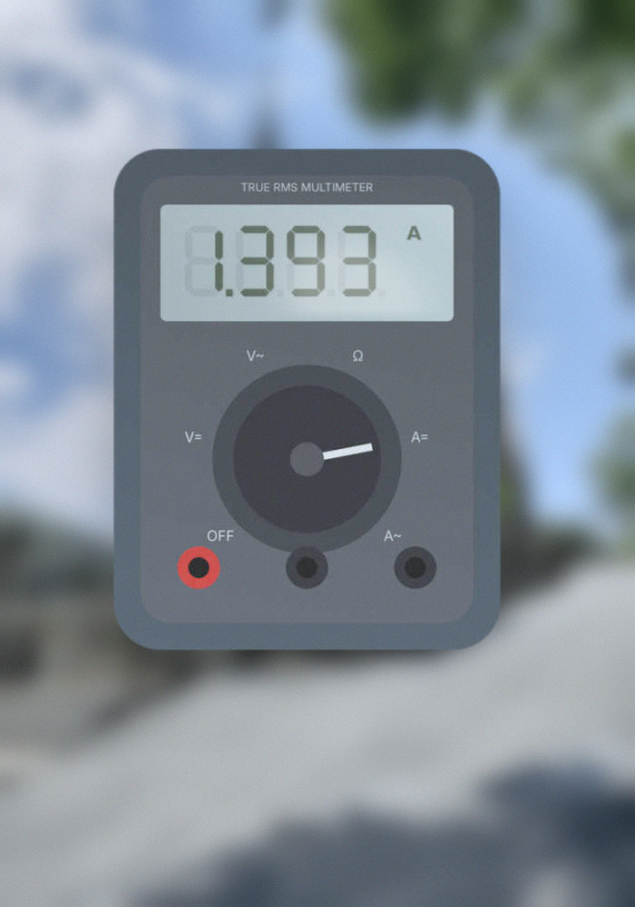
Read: 1.393A
